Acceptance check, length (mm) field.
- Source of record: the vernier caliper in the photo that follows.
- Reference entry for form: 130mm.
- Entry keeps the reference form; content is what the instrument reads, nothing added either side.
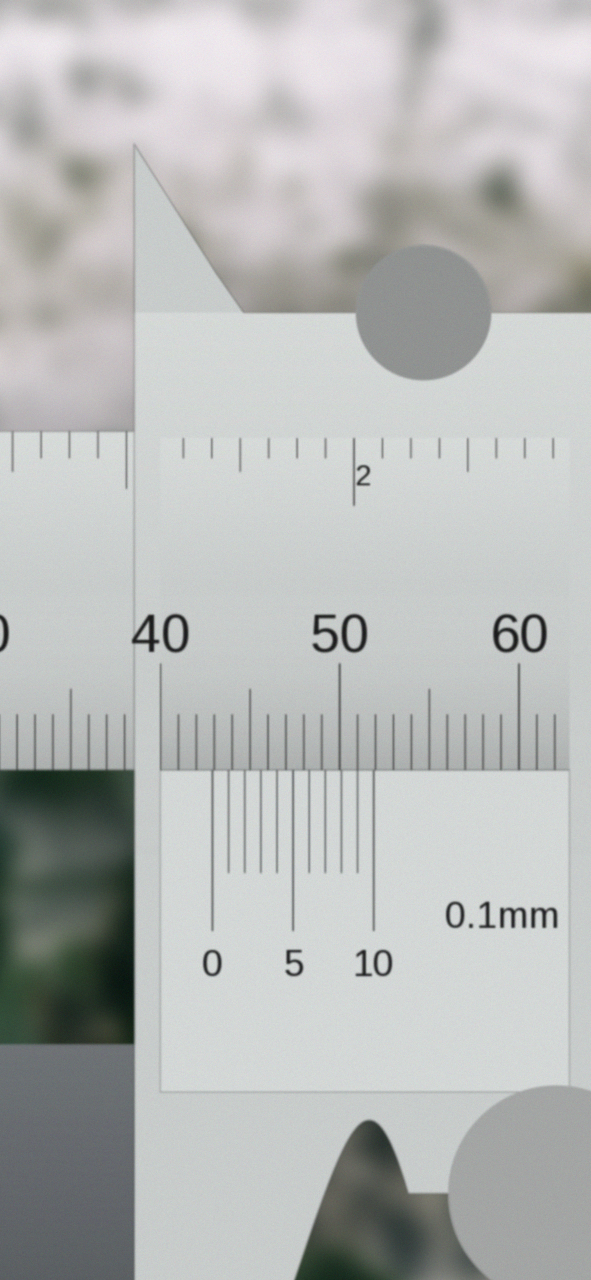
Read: 42.9mm
